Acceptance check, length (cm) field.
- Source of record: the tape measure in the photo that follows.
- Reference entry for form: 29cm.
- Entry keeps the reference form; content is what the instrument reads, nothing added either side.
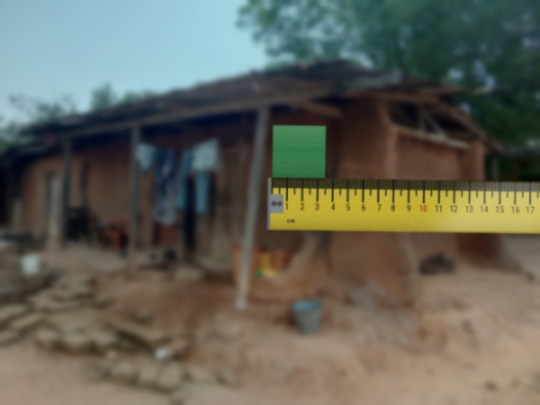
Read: 3.5cm
